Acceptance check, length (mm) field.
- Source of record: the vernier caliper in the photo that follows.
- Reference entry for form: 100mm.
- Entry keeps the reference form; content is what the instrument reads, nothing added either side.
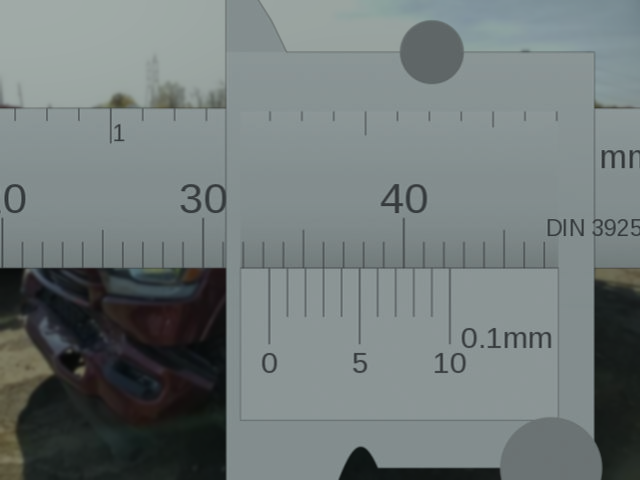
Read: 33.3mm
